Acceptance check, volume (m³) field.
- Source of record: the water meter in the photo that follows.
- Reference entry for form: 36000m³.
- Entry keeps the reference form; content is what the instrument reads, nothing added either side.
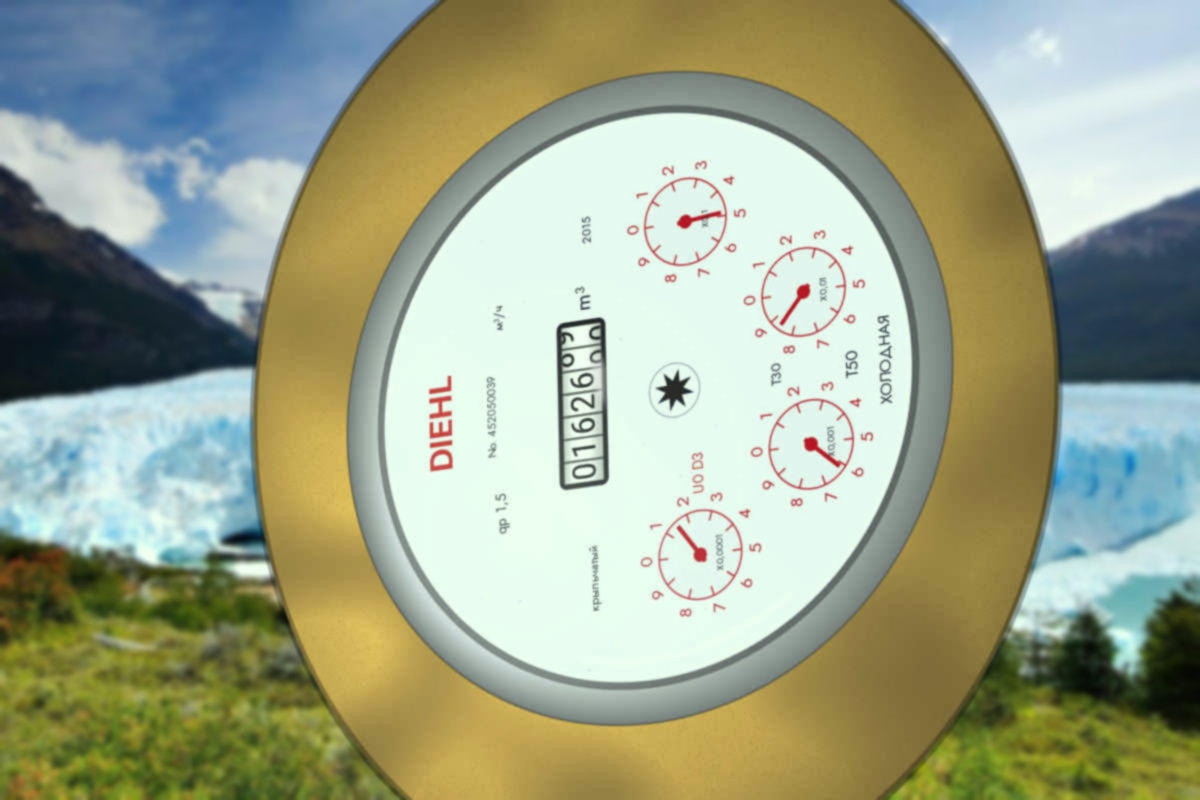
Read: 162689.4861m³
